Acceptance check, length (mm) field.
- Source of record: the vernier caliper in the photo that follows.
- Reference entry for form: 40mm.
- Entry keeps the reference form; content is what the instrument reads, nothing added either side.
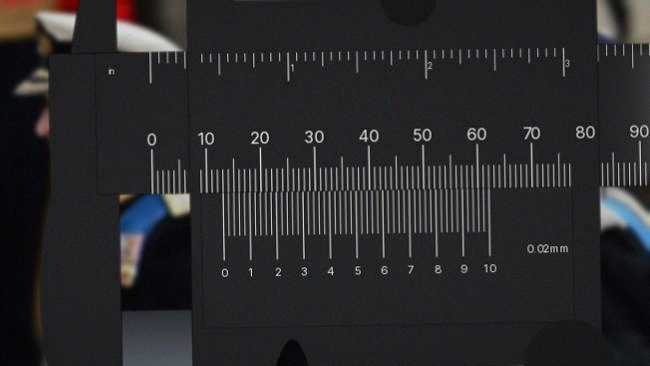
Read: 13.0mm
